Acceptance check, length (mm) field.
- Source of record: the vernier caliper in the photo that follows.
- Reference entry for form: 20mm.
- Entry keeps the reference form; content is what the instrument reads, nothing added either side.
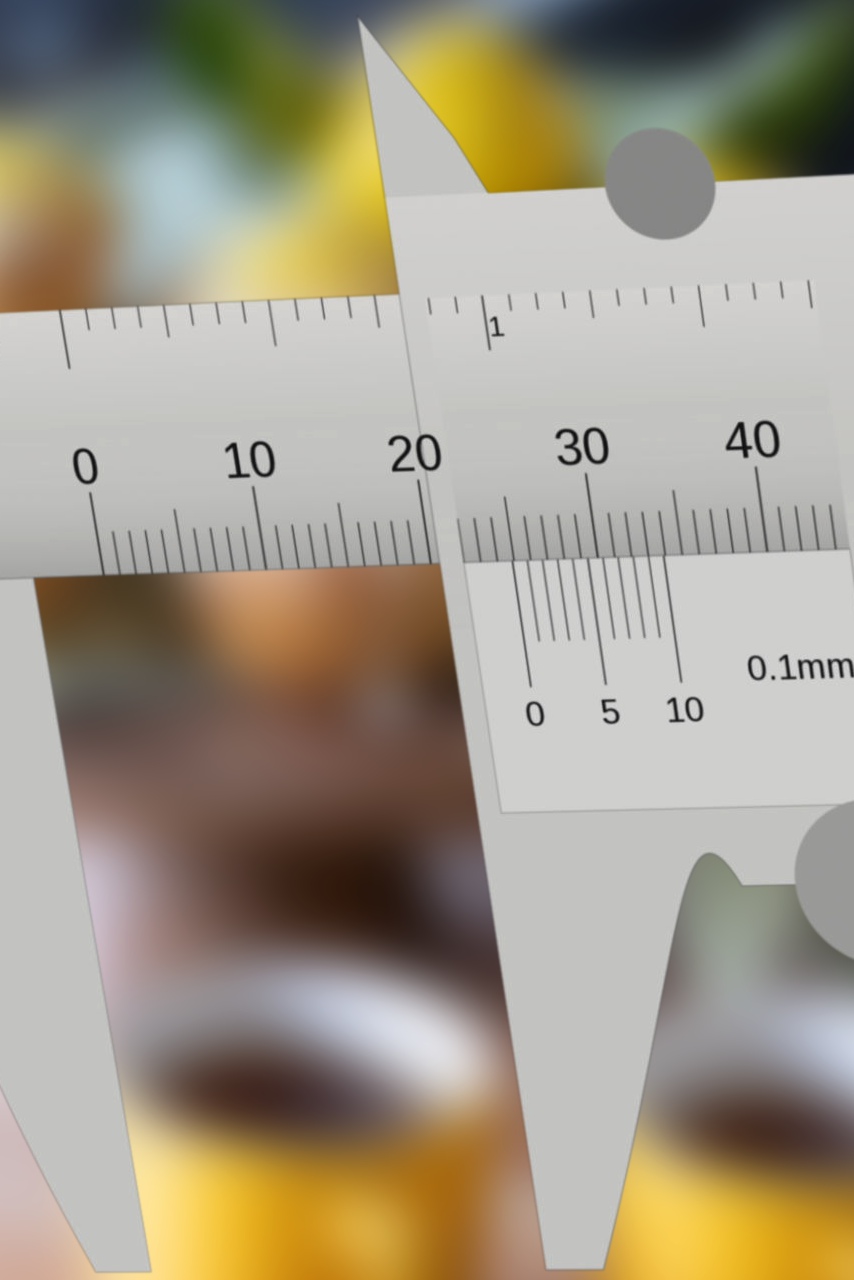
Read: 24.9mm
